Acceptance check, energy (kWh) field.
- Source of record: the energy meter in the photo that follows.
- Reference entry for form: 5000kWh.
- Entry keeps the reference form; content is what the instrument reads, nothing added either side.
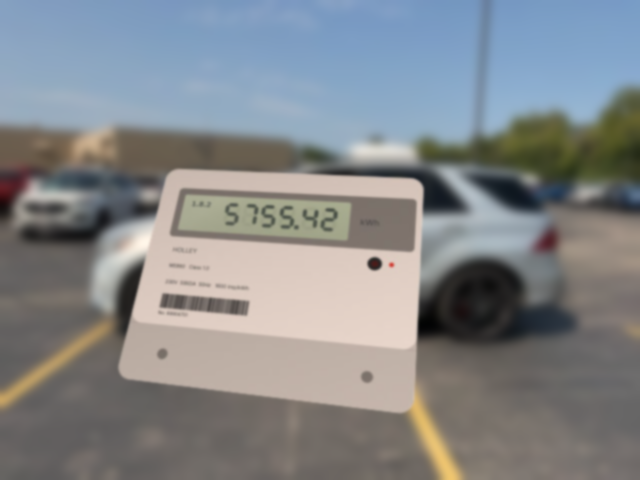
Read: 5755.42kWh
